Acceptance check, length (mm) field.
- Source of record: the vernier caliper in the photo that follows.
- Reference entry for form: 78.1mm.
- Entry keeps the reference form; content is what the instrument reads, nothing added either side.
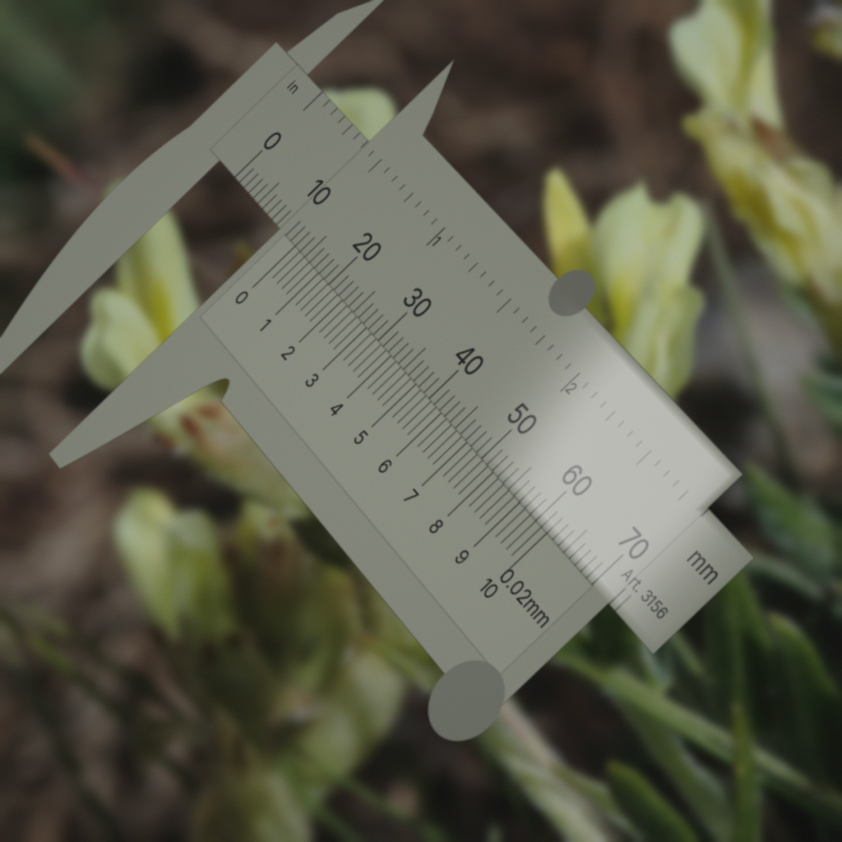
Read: 13.0mm
